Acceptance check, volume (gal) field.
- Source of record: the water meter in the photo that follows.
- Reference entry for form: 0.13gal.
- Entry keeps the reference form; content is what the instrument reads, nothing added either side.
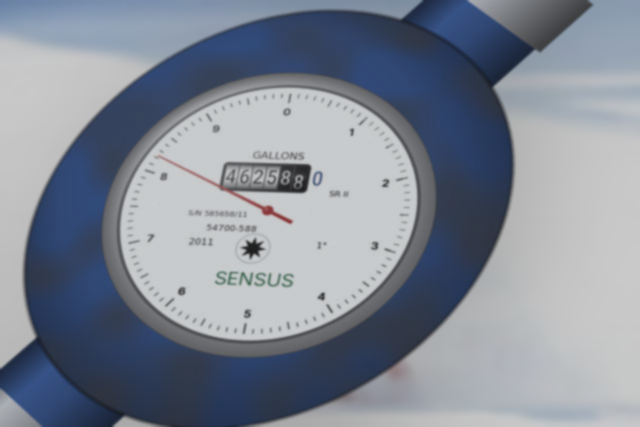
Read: 4625878.2gal
